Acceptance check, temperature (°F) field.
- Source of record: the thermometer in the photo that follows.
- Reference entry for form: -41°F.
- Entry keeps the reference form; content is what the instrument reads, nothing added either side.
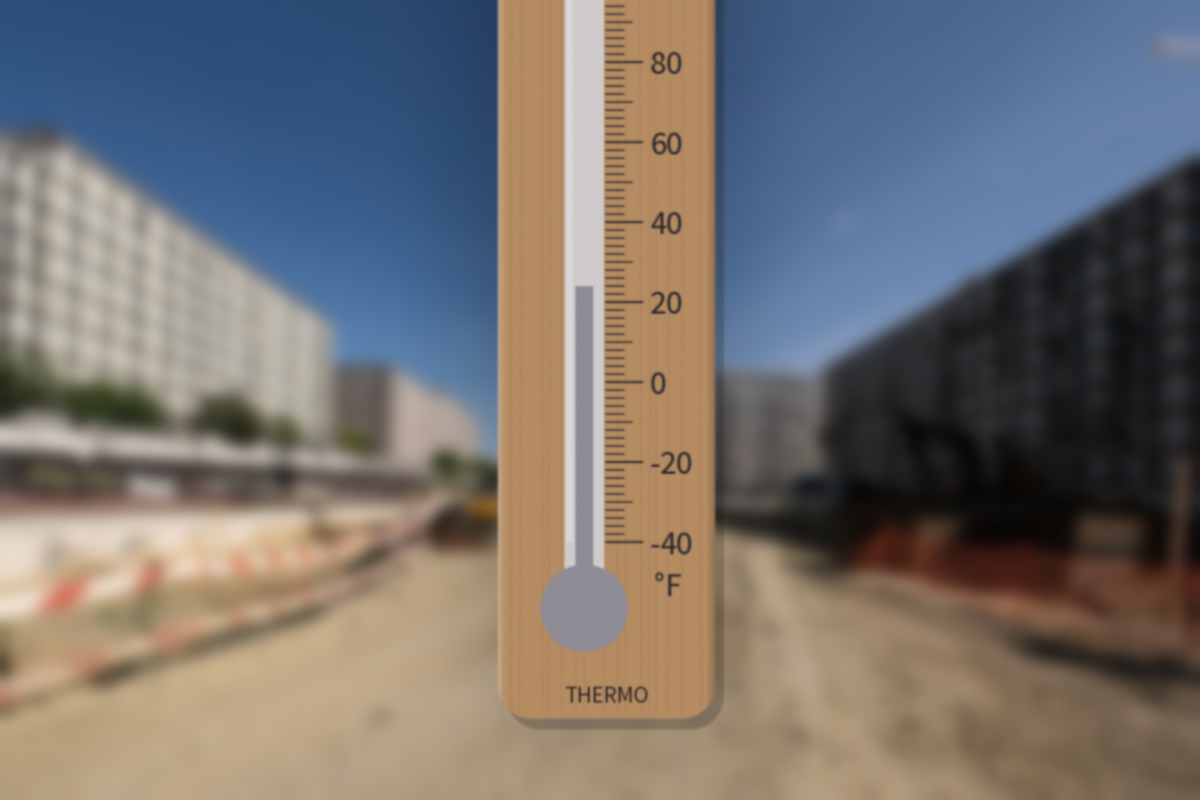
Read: 24°F
